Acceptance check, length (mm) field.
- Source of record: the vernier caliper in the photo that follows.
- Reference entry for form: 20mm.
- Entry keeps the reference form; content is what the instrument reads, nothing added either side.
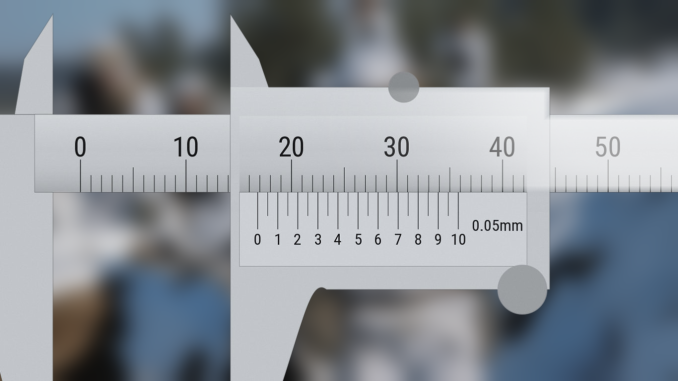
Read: 16.8mm
